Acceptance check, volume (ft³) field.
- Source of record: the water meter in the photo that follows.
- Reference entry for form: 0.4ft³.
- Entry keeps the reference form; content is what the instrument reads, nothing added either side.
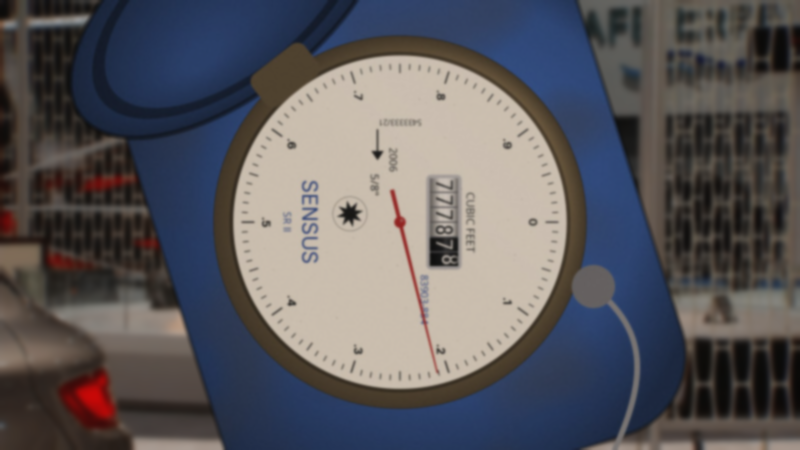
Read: 777878.21ft³
